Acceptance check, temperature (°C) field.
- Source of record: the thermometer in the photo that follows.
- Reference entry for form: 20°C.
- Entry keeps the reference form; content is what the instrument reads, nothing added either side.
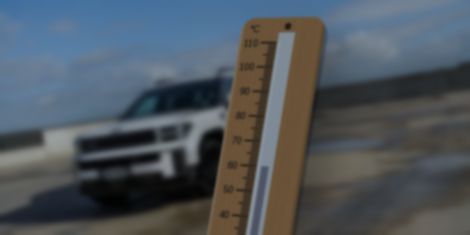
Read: 60°C
